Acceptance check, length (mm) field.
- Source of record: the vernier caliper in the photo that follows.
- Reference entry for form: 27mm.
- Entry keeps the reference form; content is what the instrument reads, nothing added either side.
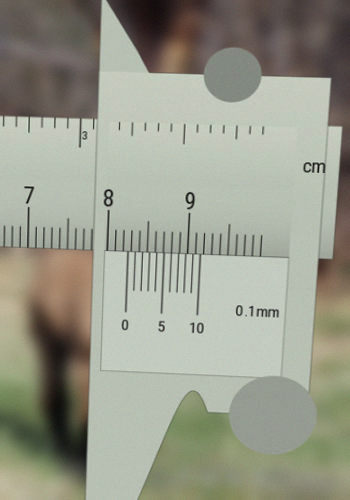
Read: 82.6mm
